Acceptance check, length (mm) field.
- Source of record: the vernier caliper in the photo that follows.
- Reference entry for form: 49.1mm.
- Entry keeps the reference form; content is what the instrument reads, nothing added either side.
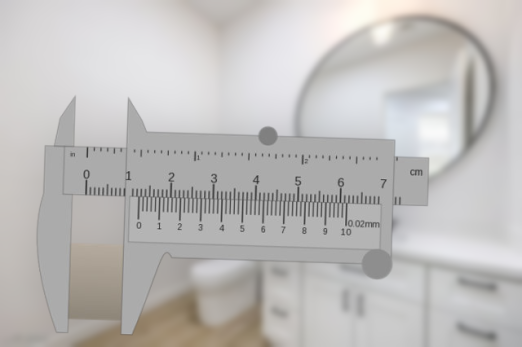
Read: 12.5mm
